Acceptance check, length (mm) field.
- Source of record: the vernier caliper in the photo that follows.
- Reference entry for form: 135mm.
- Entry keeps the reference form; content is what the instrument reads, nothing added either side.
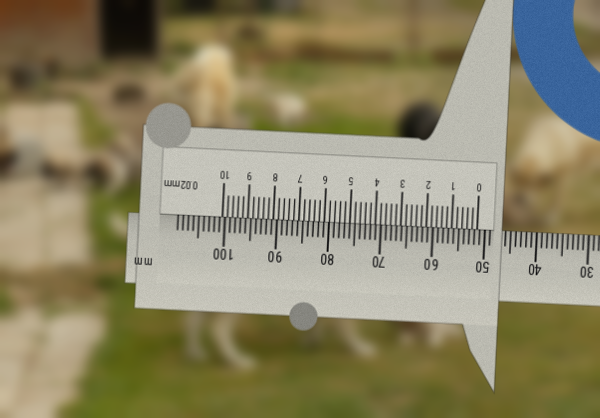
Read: 51.5mm
